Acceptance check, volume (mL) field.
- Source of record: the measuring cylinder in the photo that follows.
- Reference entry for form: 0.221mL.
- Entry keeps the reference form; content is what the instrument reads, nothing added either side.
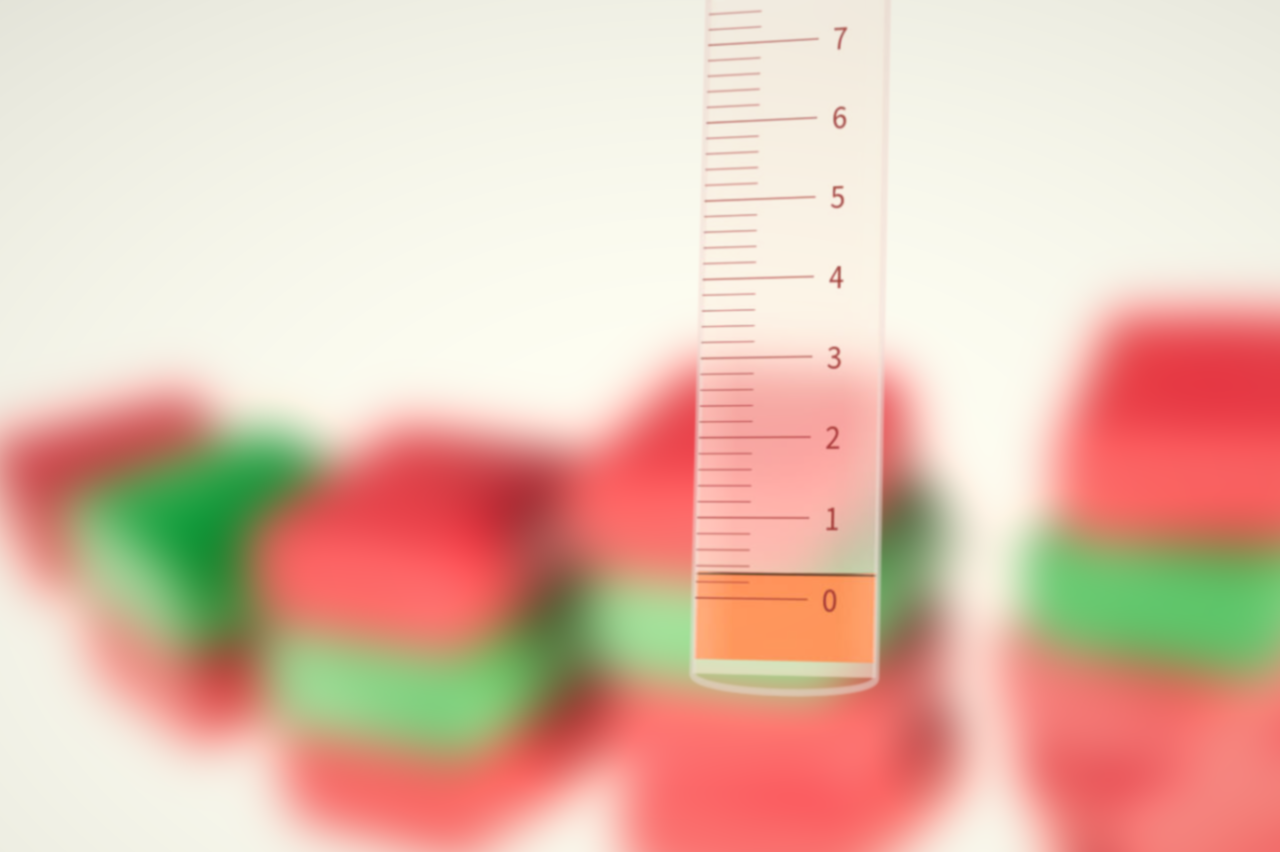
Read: 0.3mL
